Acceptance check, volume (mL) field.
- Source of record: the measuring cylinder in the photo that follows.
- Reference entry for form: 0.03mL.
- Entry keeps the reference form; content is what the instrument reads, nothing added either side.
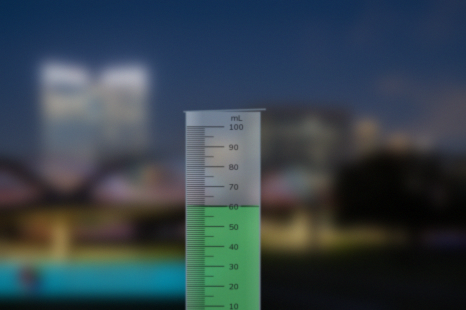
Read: 60mL
